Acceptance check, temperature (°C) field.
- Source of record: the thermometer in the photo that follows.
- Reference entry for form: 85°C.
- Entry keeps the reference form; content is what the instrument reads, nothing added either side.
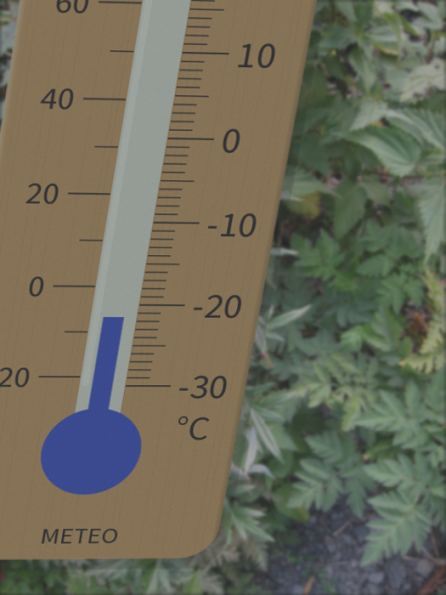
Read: -21.5°C
